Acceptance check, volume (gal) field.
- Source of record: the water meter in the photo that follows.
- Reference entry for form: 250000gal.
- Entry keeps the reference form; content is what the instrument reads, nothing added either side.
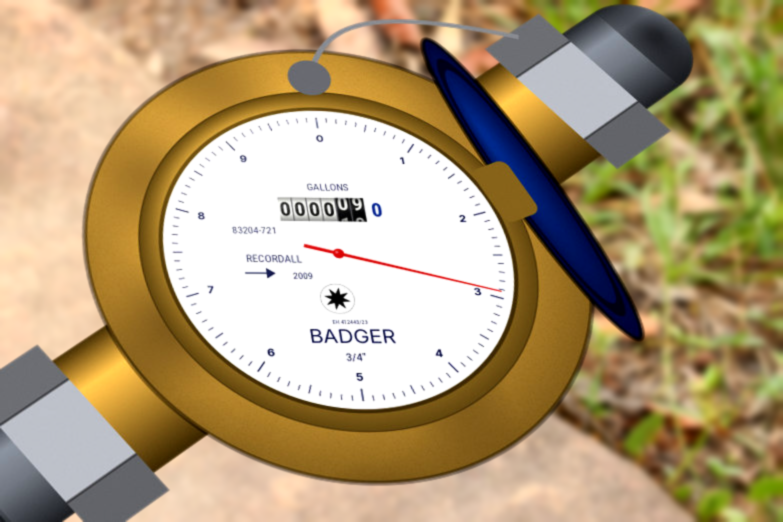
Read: 92.9gal
